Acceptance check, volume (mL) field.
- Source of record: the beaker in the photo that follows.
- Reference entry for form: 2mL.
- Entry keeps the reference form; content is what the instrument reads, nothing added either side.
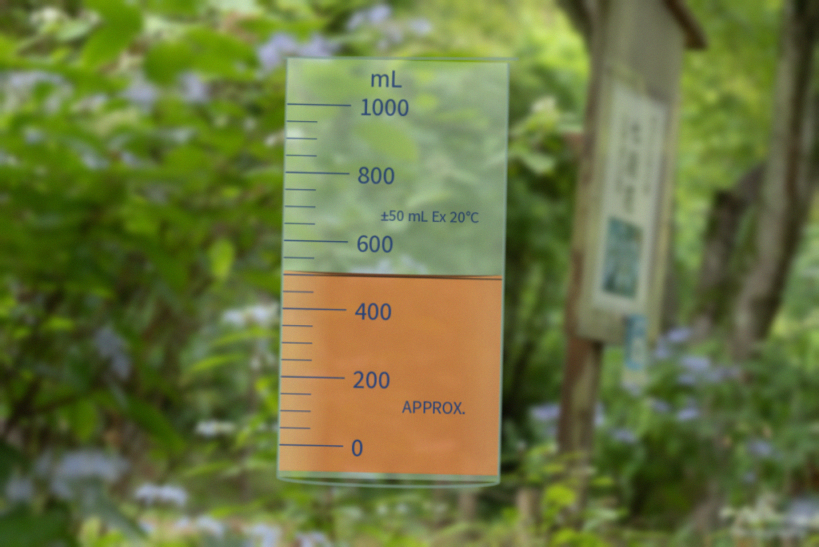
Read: 500mL
